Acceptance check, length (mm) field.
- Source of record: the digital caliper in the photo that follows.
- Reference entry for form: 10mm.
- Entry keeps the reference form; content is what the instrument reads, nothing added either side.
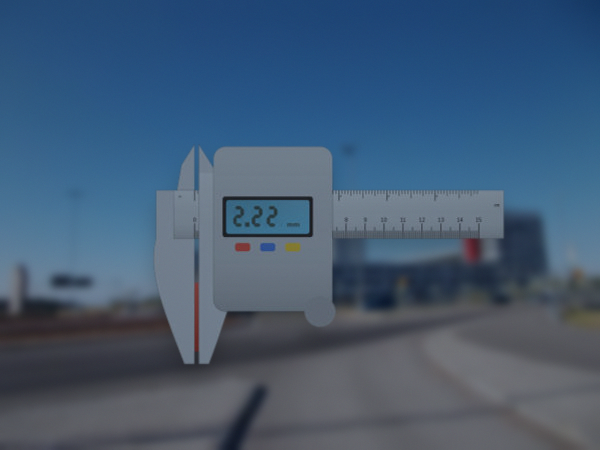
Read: 2.22mm
